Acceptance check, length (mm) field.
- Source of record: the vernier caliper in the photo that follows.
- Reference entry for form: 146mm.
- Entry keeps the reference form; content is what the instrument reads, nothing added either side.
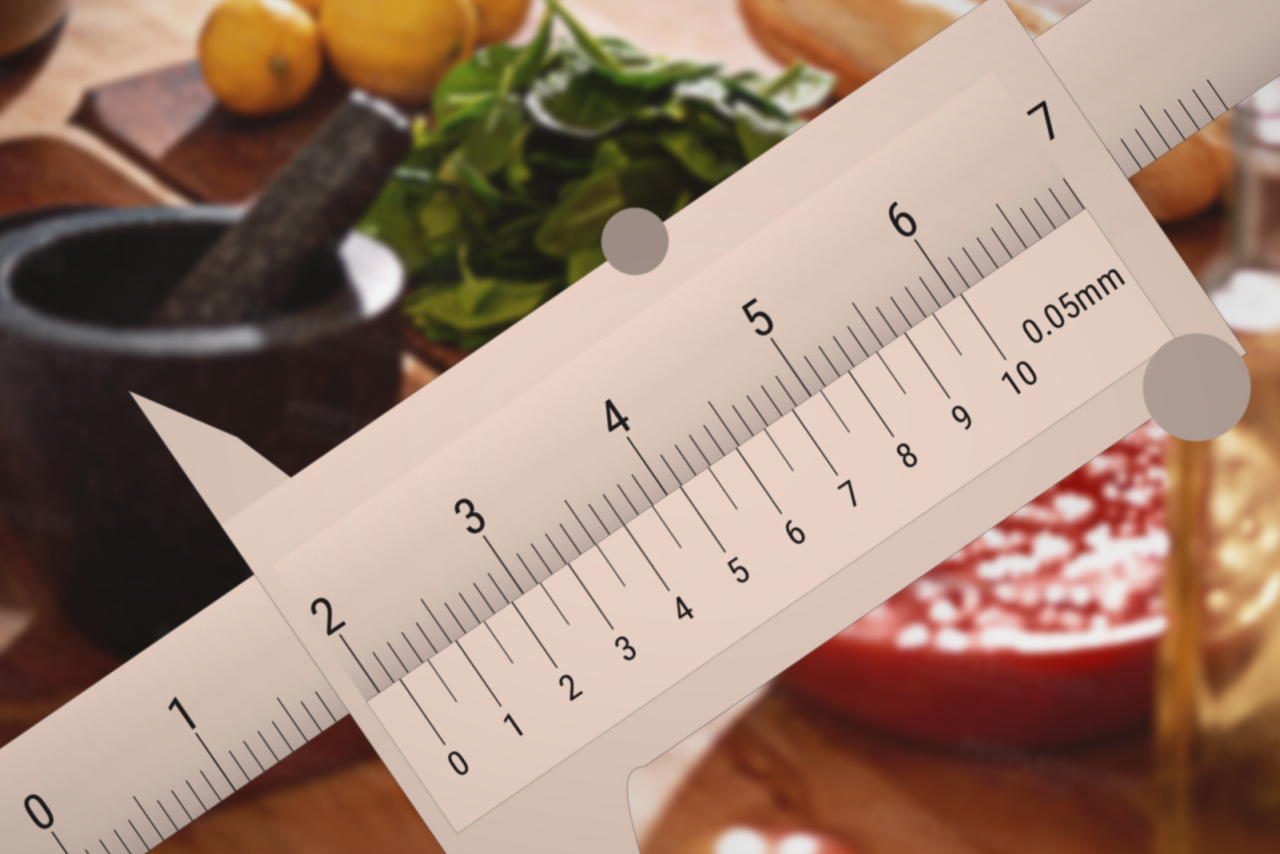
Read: 21.4mm
